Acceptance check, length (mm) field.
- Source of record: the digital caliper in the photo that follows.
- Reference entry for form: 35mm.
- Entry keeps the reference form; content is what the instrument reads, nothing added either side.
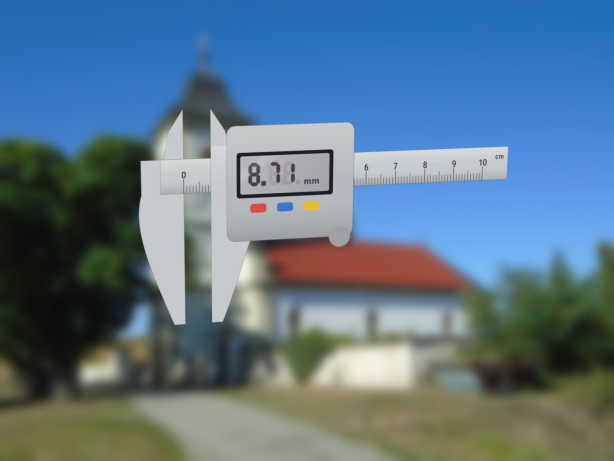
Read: 8.71mm
